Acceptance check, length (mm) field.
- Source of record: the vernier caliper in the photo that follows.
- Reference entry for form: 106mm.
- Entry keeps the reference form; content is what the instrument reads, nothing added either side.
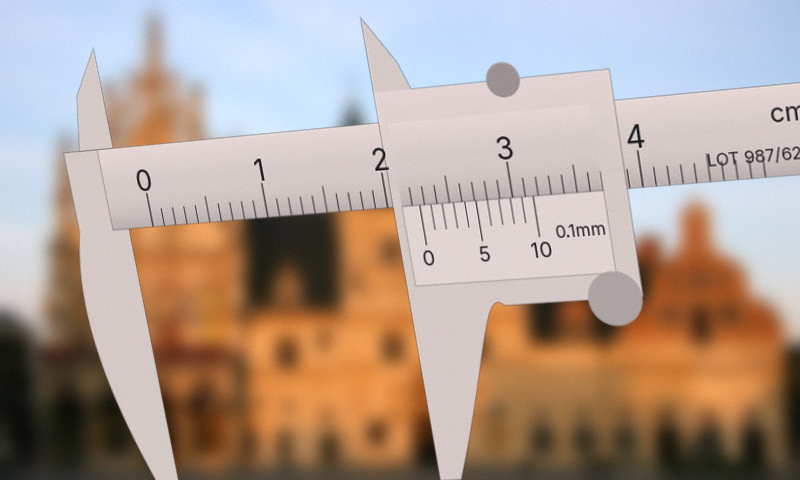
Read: 22.6mm
